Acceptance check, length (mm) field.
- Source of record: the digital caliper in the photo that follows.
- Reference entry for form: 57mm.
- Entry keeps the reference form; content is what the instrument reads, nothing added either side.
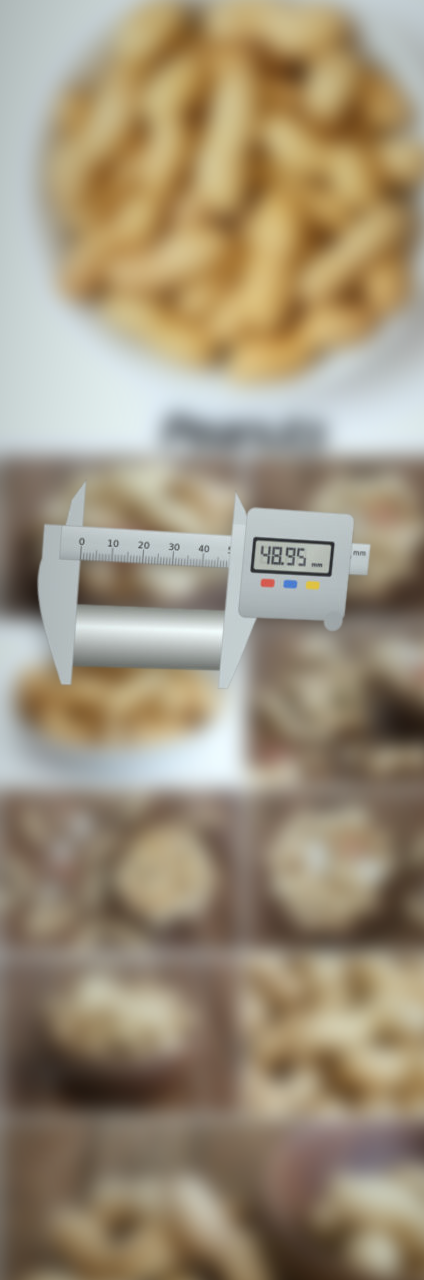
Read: 48.95mm
